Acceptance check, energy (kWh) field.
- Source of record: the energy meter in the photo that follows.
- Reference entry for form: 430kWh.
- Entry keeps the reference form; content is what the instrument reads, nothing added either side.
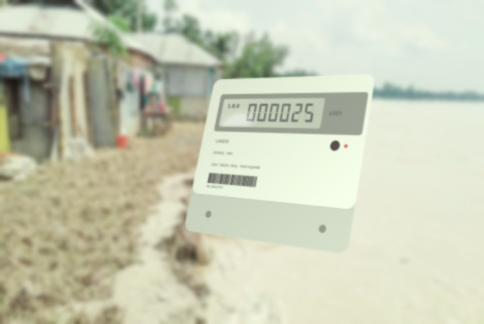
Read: 25kWh
